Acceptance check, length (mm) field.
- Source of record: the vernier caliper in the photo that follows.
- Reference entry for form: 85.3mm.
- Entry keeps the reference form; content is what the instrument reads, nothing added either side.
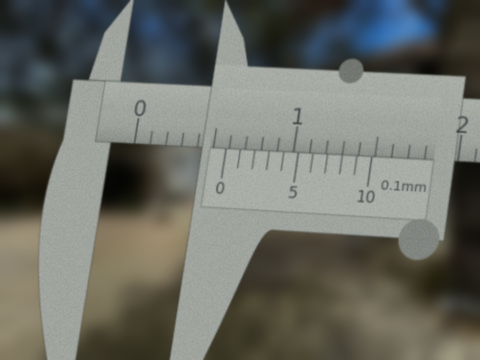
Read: 5.8mm
